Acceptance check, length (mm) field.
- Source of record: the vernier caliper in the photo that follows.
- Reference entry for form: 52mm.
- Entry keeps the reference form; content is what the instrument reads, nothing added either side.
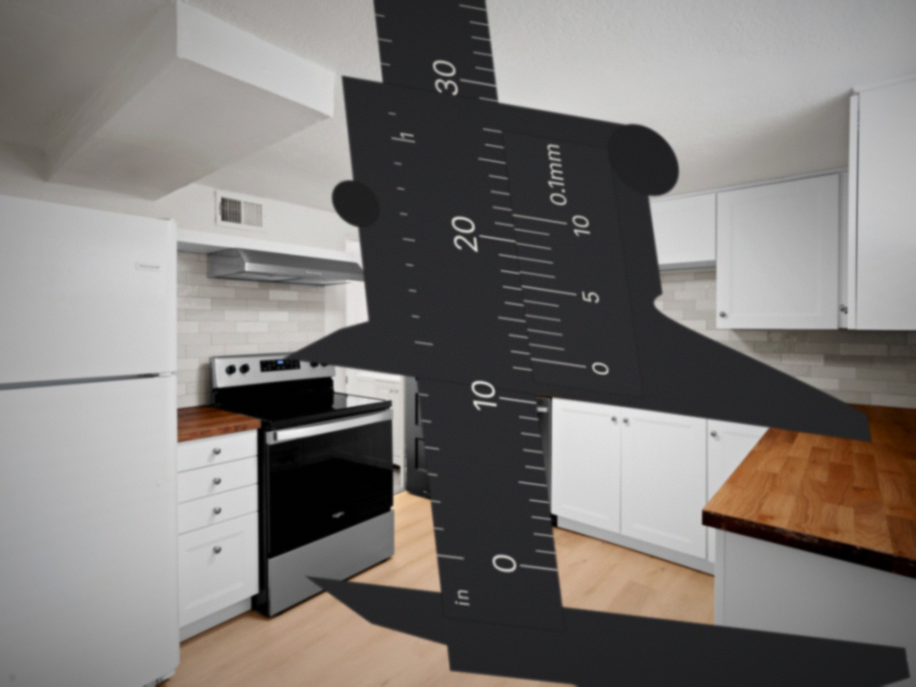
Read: 12.7mm
